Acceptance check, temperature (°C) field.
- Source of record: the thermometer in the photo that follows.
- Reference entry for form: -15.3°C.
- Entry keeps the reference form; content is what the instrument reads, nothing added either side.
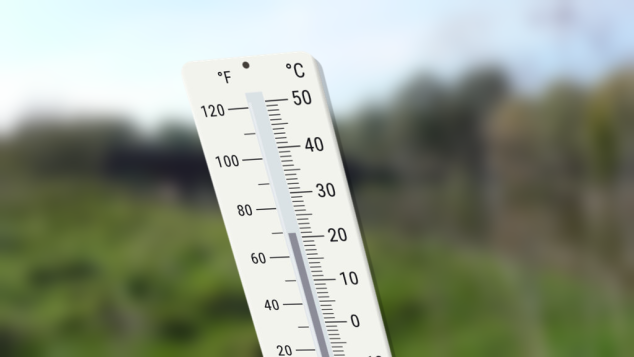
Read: 21°C
